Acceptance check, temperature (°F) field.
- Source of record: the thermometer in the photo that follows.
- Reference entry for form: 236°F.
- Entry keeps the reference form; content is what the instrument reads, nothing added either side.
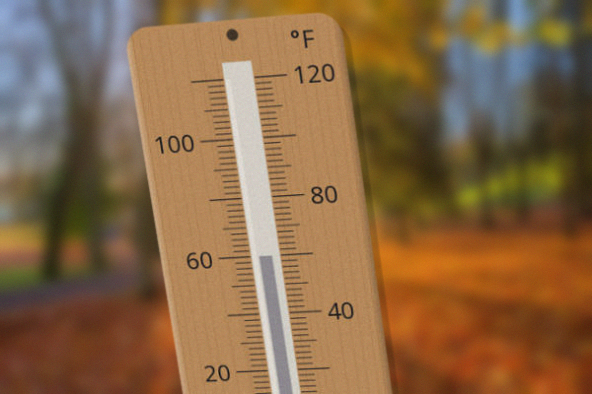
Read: 60°F
